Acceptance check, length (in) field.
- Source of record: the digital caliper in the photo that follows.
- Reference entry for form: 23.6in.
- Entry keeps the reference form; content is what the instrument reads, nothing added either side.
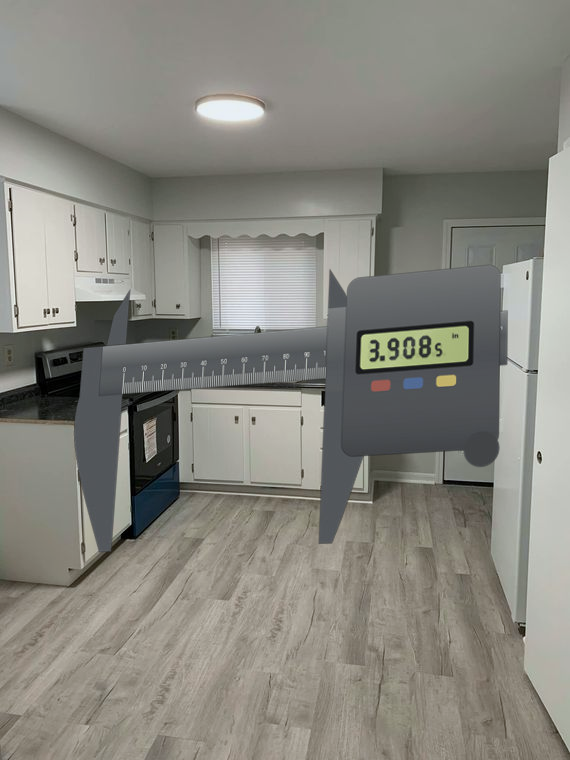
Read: 3.9085in
